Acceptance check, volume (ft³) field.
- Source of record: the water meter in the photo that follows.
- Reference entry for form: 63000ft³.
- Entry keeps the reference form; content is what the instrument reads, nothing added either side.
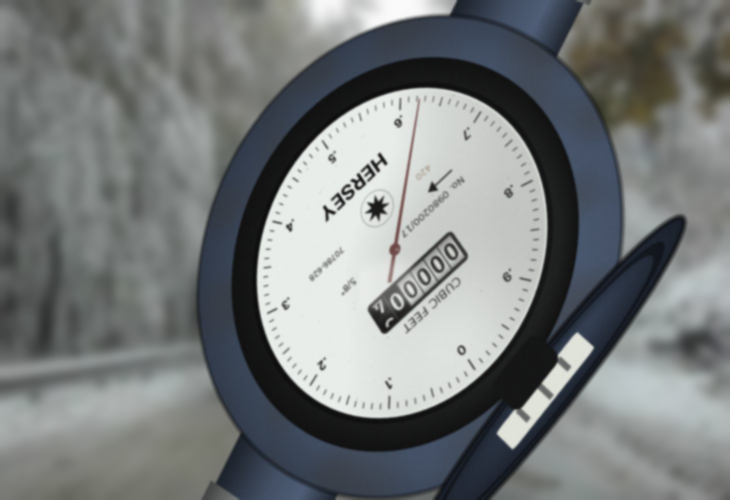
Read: 3.62ft³
